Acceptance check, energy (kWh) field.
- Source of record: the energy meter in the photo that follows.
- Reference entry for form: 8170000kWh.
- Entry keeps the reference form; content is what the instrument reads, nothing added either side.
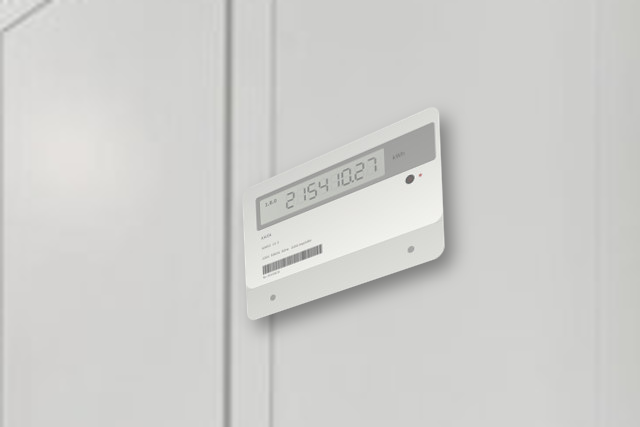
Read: 215410.27kWh
